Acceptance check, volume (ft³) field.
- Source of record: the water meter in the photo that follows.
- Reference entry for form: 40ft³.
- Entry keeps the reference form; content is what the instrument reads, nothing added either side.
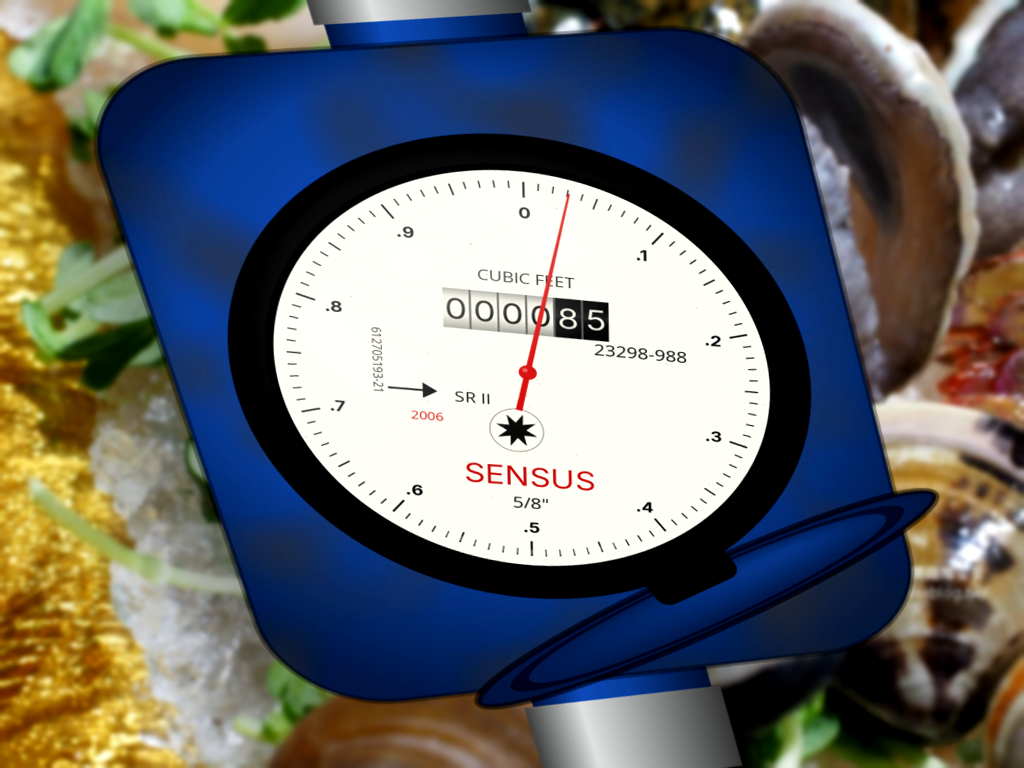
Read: 85.03ft³
